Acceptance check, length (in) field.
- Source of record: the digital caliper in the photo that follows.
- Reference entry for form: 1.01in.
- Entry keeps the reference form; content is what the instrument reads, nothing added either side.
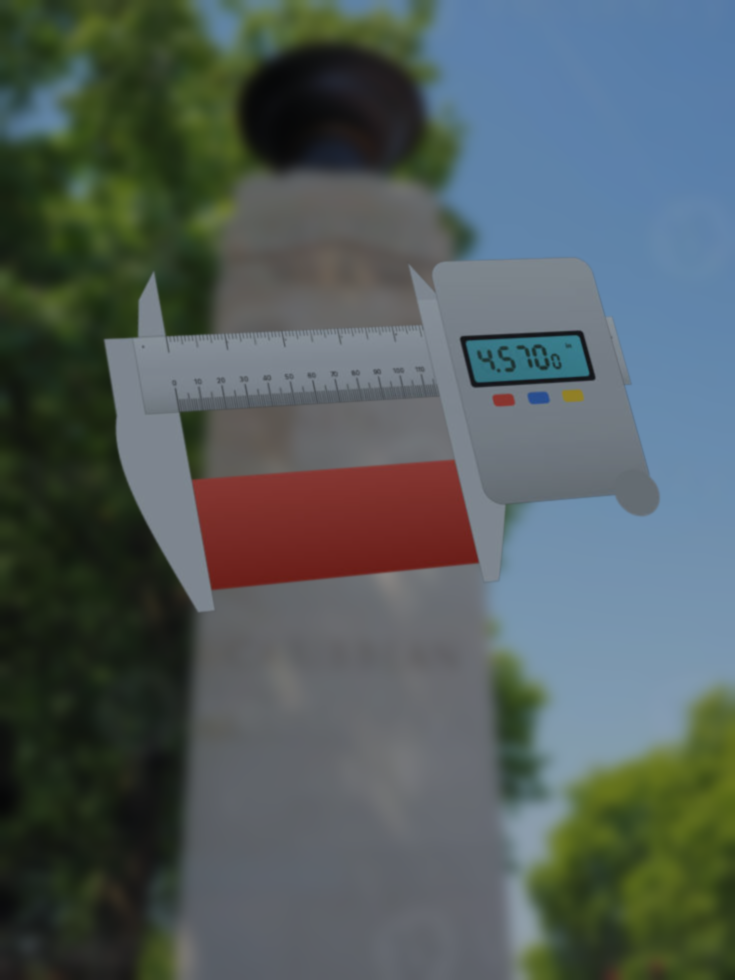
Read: 4.5700in
